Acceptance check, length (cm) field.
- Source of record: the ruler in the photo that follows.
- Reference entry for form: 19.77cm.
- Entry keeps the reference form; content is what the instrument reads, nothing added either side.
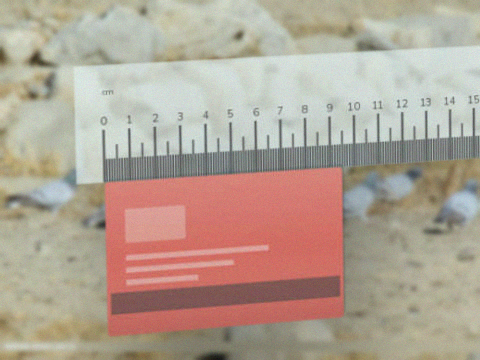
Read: 9.5cm
